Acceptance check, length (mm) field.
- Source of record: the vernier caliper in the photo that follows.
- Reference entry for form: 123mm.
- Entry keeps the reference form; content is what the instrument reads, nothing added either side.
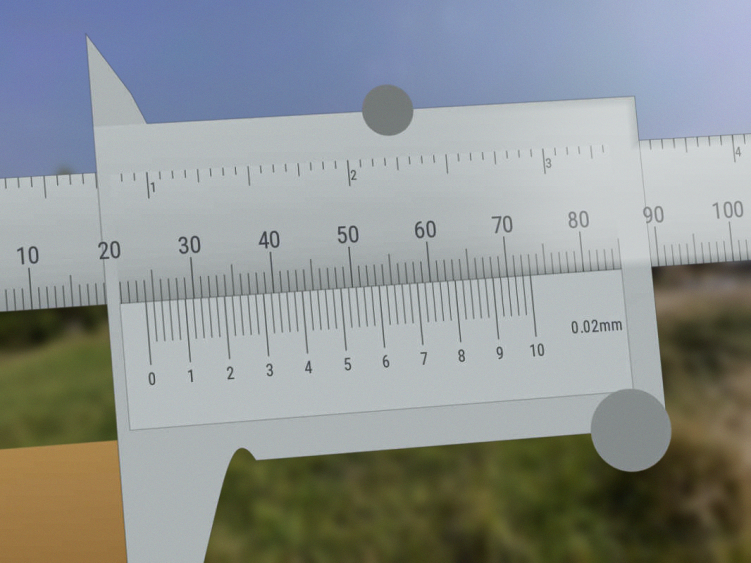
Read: 24.0mm
